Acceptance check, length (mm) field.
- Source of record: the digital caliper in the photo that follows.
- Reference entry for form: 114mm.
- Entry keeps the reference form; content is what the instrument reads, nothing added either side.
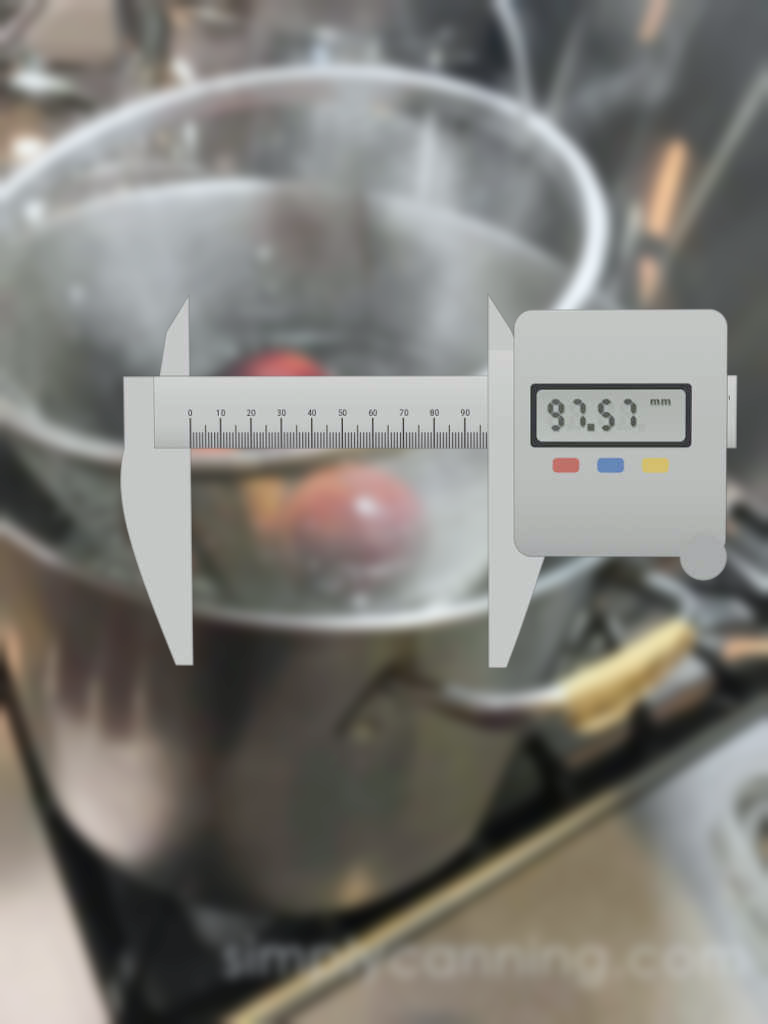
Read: 97.57mm
